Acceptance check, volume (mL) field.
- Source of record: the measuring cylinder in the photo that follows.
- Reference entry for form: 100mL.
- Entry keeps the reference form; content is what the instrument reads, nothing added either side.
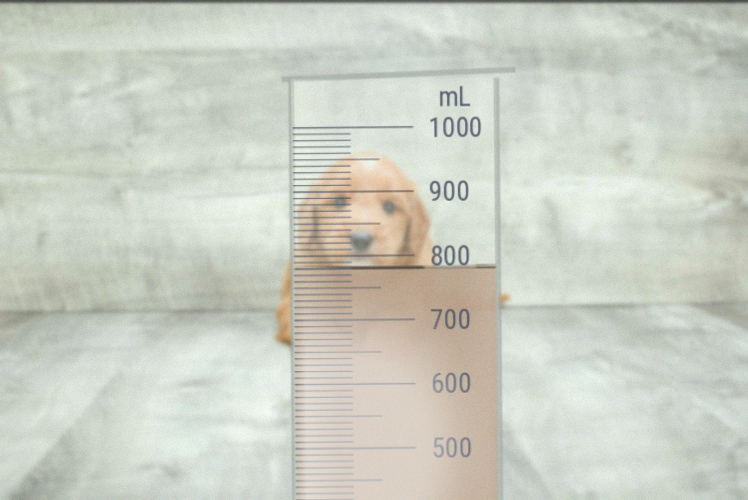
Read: 780mL
